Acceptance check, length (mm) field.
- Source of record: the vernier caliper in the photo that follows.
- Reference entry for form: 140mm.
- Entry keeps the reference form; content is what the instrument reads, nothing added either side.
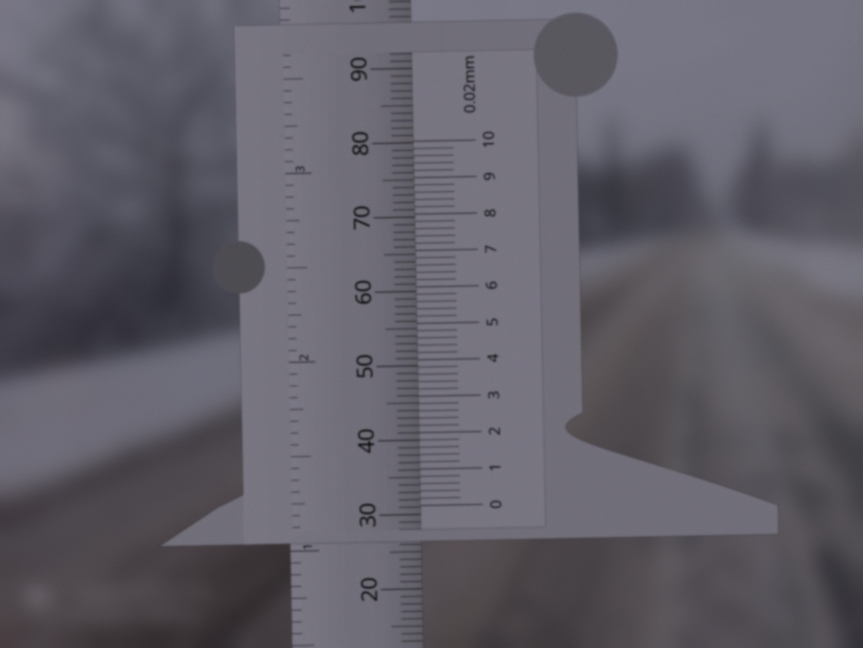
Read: 31.2mm
